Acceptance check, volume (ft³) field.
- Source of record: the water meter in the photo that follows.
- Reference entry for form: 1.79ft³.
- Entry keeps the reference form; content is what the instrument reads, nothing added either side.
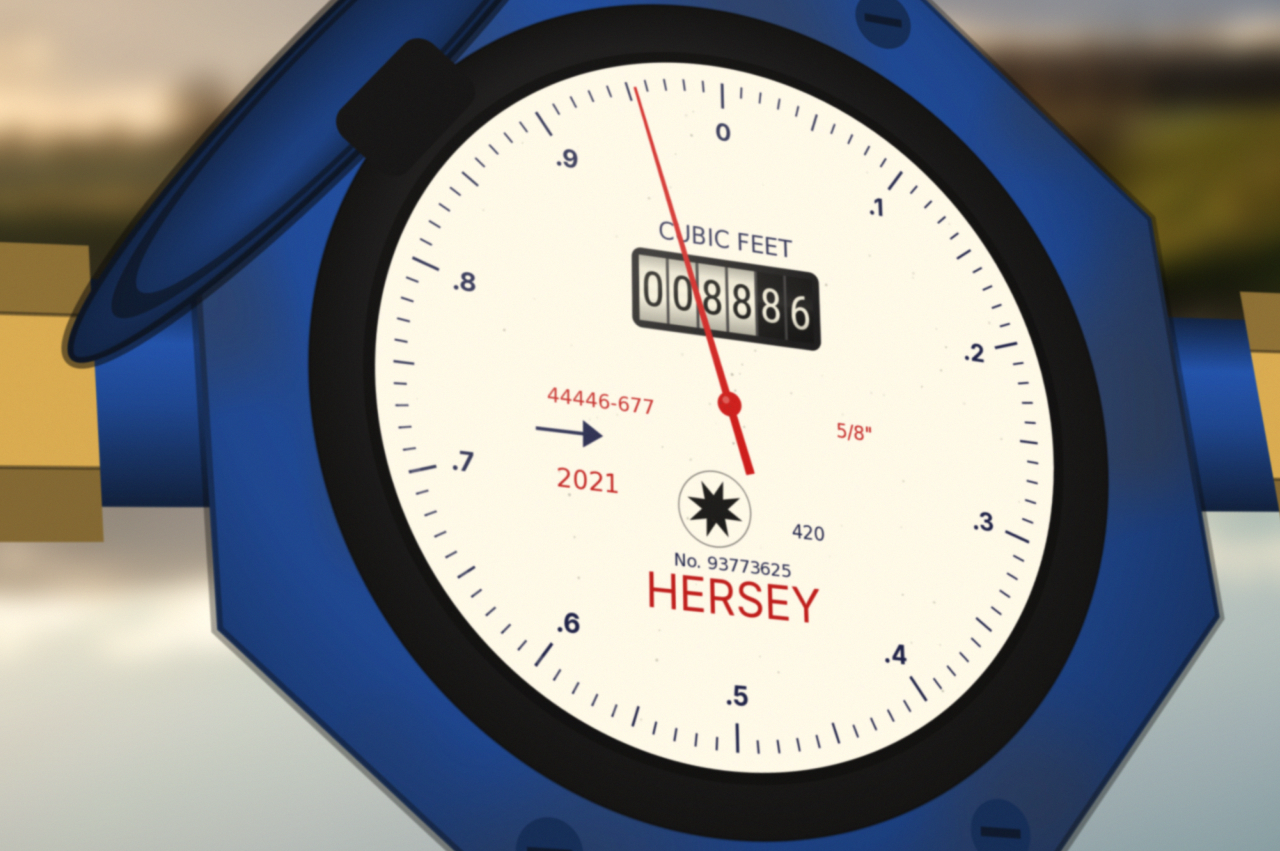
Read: 8885.95ft³
